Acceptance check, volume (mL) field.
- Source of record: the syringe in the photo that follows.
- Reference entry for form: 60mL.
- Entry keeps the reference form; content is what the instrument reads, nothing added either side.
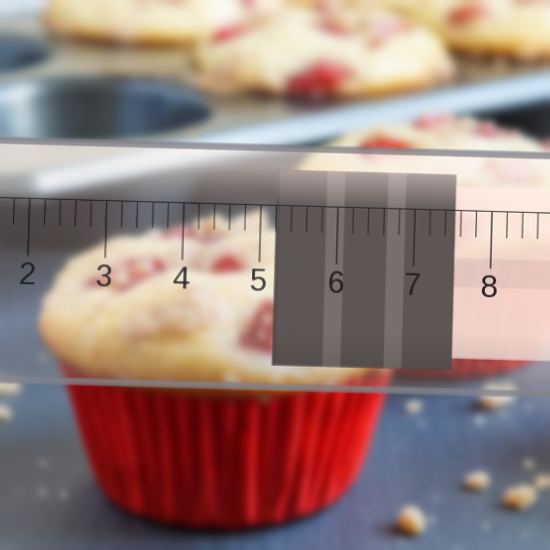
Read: 5.2mL
